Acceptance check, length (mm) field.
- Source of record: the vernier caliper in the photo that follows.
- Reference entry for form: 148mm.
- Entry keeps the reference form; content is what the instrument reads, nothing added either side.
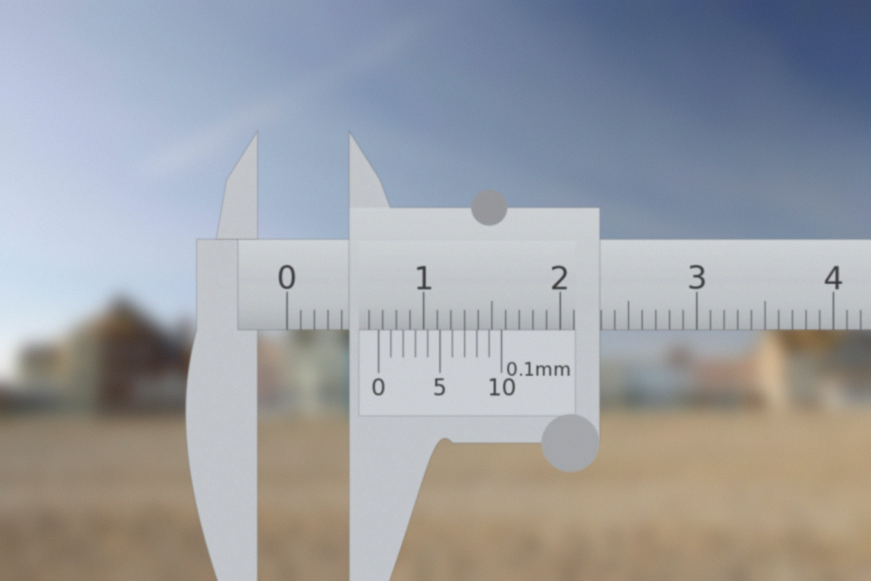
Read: 6.7mm
